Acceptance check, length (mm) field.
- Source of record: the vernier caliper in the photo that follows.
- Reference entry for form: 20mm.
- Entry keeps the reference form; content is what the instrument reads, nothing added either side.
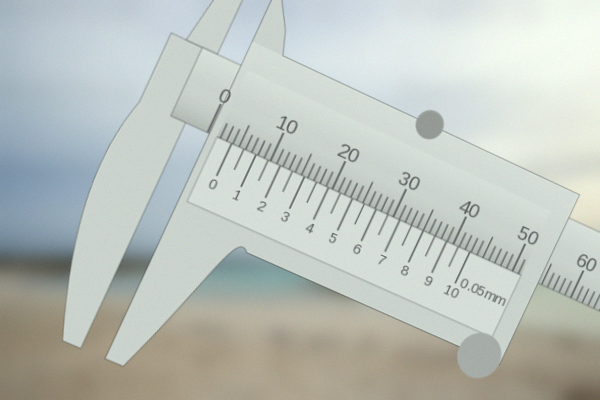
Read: 3.8mm
